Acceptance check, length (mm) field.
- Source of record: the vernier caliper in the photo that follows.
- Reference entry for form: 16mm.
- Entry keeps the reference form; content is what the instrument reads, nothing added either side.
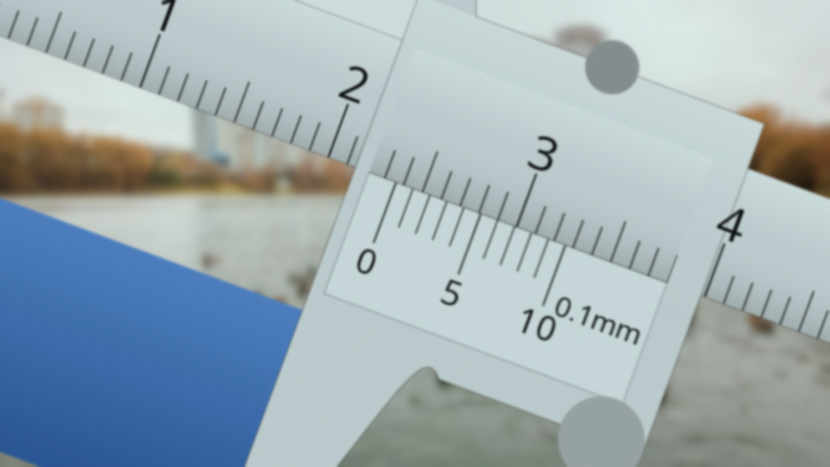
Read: 23.6mm
